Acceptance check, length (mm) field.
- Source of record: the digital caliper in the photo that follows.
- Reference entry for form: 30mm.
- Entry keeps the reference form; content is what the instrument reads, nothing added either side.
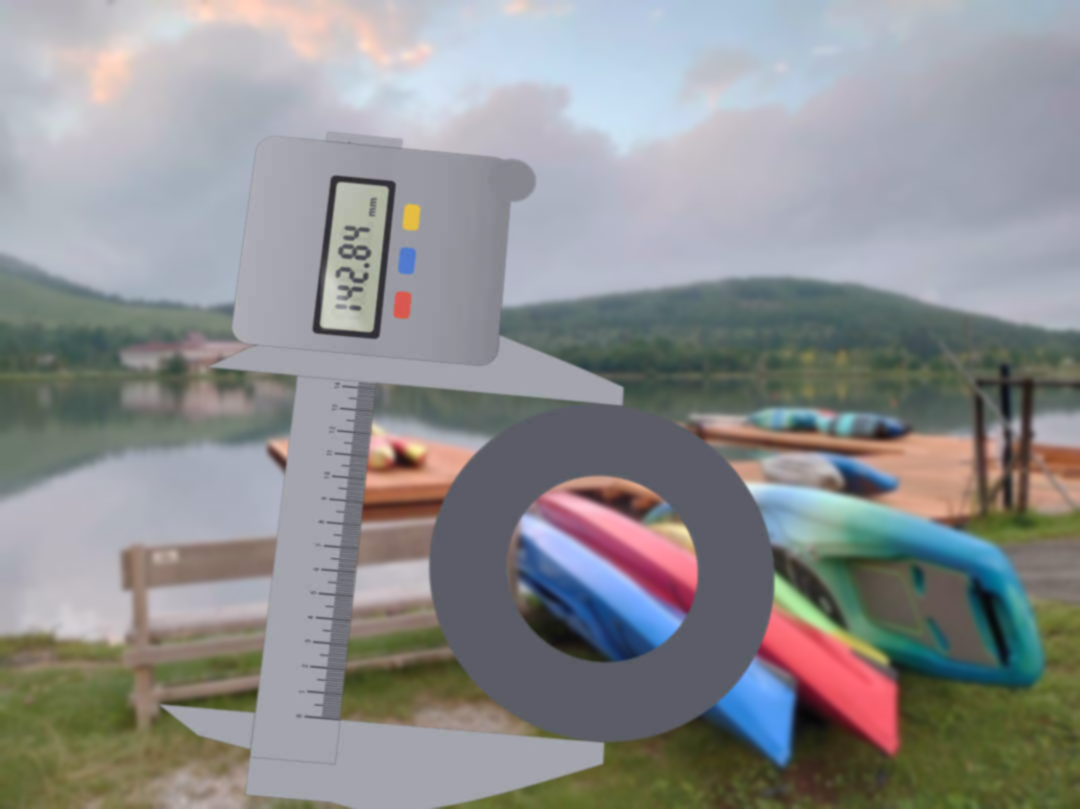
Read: 142.84mm
